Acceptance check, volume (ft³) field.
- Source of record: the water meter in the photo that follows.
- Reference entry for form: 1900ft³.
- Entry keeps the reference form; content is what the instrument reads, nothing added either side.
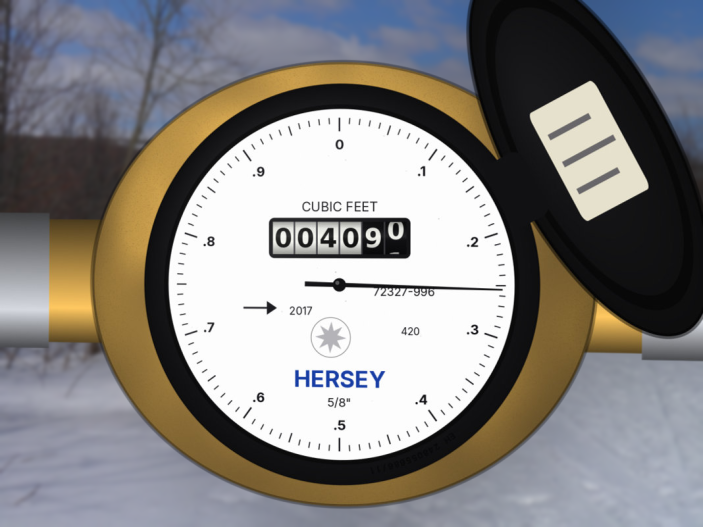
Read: 4090.25ft³
